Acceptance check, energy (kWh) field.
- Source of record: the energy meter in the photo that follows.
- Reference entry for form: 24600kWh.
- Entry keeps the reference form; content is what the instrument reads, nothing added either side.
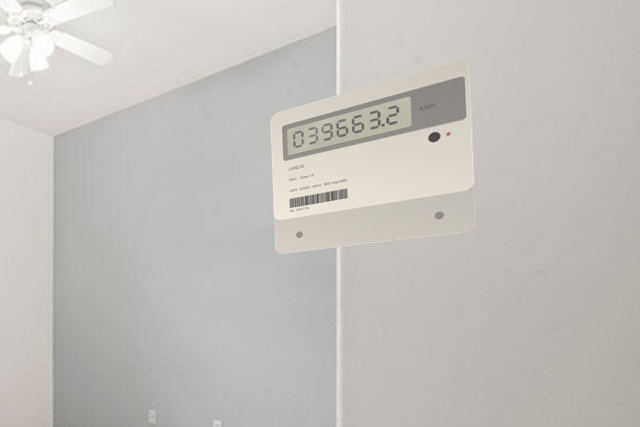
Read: 39663.2kWh
